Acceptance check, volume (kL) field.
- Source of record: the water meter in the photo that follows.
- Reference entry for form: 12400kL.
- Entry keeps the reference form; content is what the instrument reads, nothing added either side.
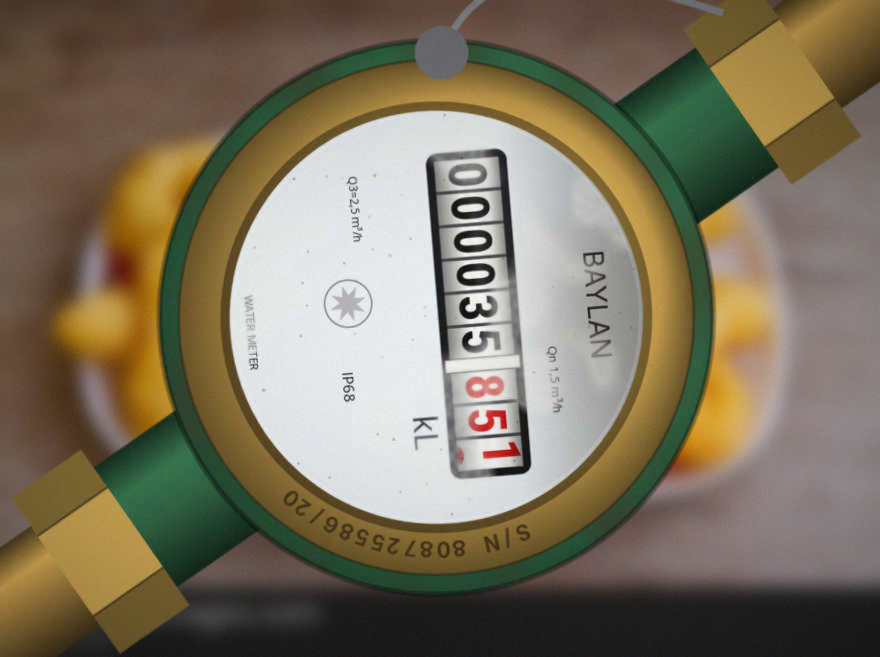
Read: 35.851kL
